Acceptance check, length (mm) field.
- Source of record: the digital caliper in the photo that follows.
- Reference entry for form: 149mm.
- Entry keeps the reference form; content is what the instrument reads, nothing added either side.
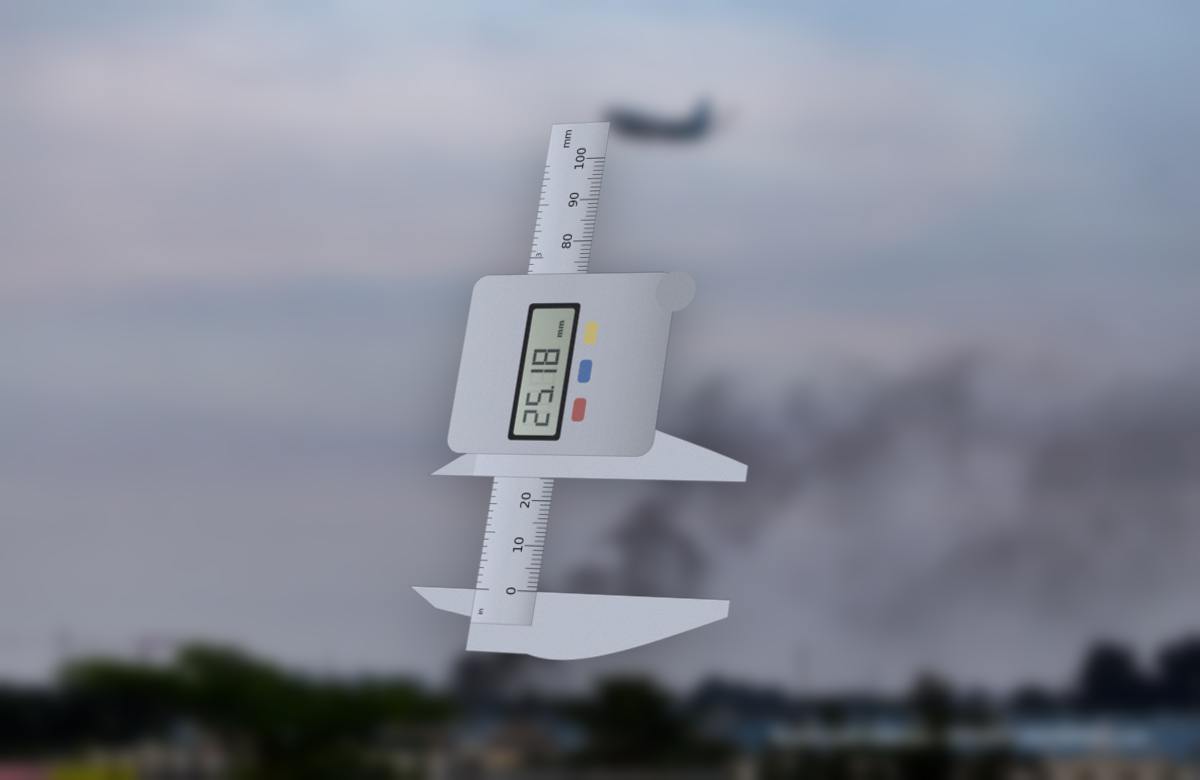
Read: 25.18mm
